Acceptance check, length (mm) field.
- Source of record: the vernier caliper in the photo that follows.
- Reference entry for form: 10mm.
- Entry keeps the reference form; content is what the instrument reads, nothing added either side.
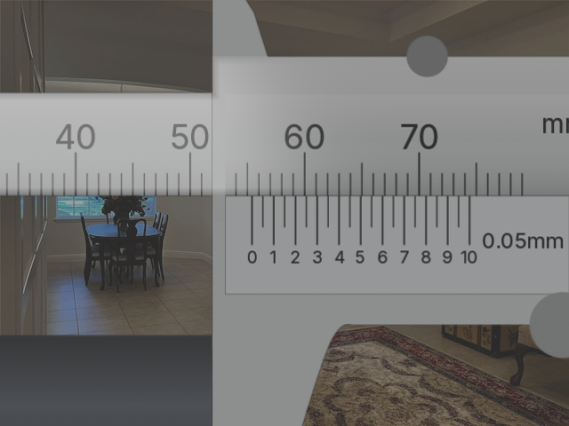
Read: 55.4mm
